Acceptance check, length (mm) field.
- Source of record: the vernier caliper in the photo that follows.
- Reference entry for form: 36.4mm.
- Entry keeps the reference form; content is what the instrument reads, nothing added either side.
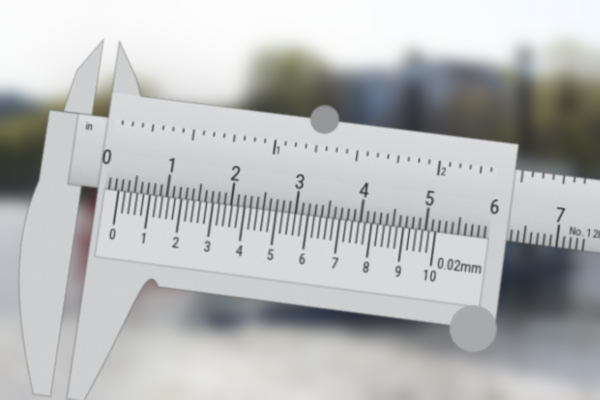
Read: 2.5mm
